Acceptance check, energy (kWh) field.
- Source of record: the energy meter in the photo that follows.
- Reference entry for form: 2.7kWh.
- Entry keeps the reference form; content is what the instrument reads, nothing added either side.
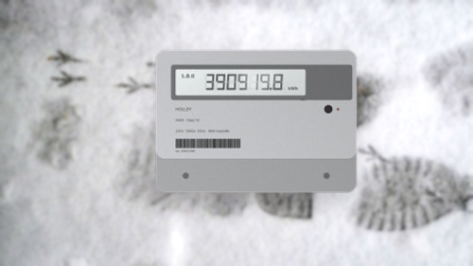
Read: 390919.8kWh
